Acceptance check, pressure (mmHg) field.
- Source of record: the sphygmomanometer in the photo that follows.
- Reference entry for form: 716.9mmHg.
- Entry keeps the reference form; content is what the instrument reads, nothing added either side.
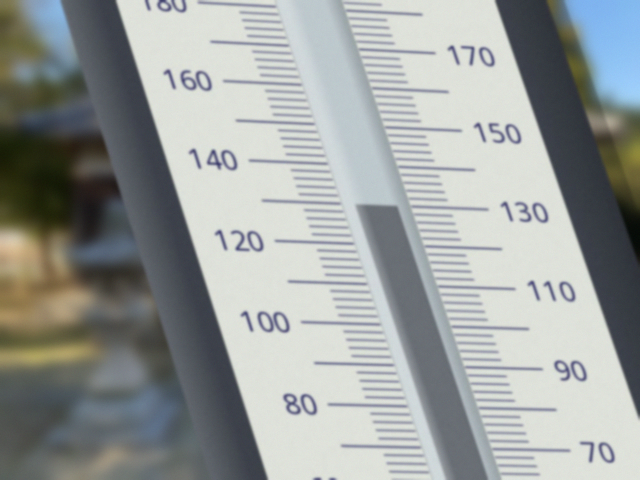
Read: 130mmHg
